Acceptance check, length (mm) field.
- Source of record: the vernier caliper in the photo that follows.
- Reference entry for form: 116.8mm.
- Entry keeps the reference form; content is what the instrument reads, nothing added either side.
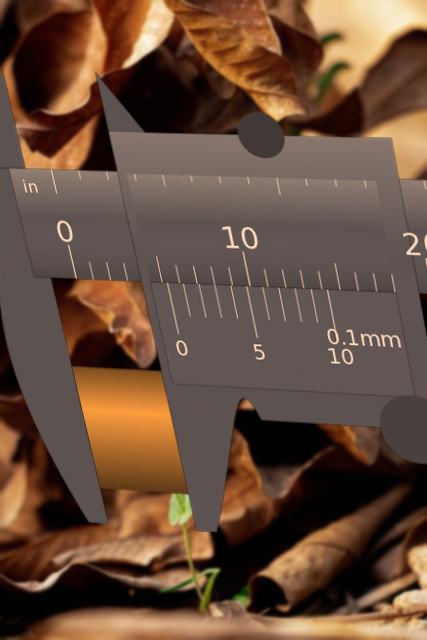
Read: 5.3mm
